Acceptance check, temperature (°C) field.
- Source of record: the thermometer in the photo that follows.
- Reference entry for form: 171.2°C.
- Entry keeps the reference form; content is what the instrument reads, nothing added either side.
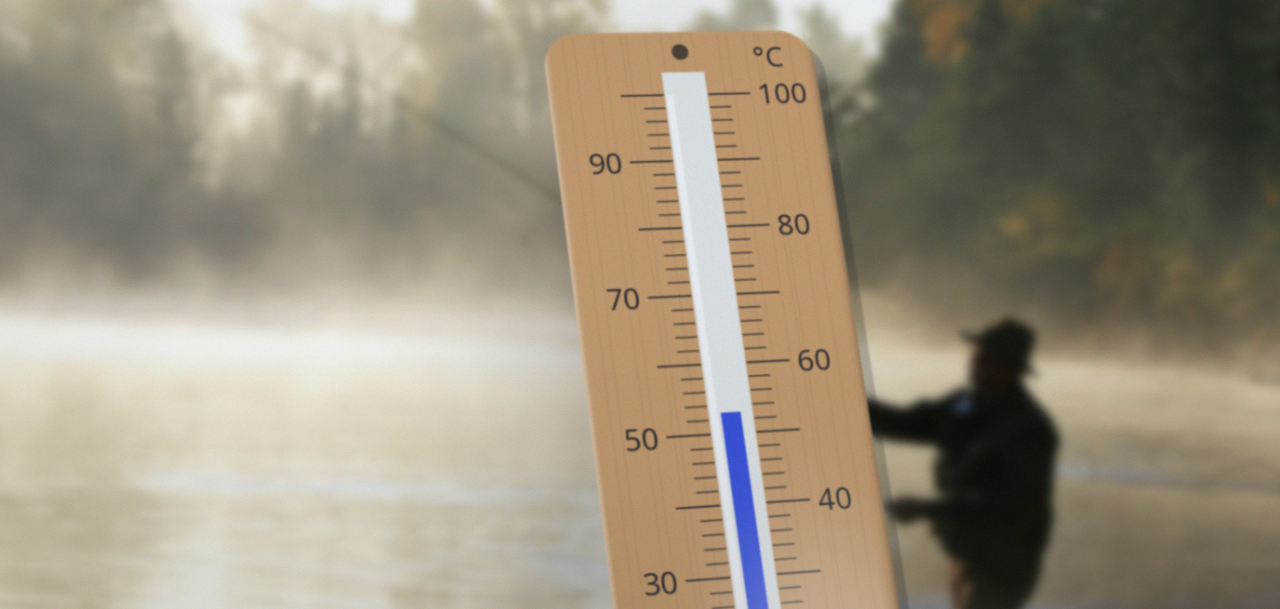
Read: 53°C
